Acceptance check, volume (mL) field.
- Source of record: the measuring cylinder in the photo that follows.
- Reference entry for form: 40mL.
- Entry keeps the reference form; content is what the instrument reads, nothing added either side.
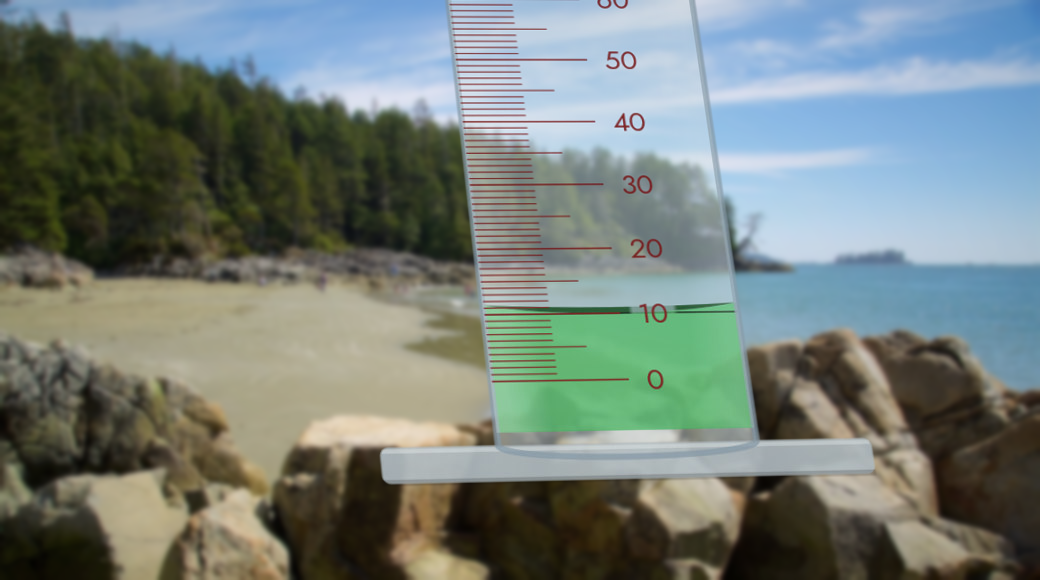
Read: 10mL
